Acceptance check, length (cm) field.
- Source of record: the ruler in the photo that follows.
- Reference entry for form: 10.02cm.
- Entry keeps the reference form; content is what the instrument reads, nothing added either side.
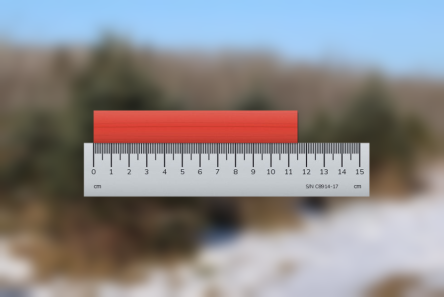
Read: 11.5cm
